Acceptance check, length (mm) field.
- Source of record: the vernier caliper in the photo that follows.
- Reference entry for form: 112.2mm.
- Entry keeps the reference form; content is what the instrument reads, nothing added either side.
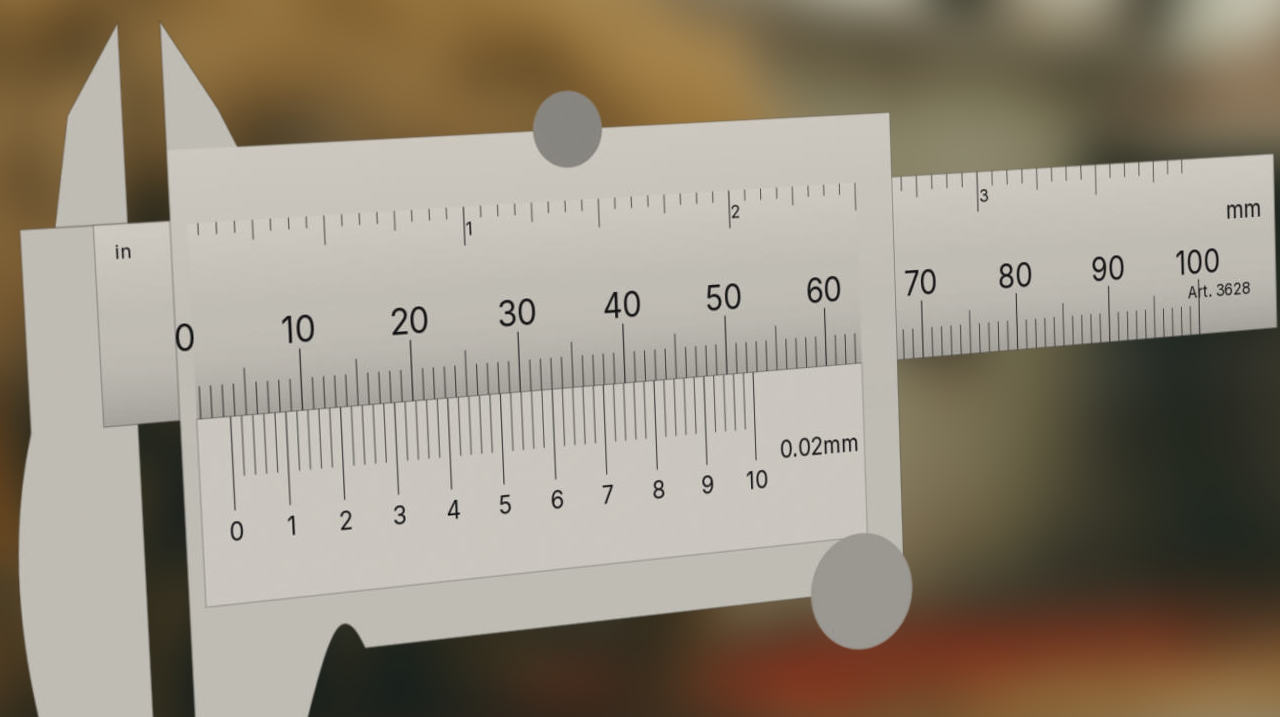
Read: 3.6mm
